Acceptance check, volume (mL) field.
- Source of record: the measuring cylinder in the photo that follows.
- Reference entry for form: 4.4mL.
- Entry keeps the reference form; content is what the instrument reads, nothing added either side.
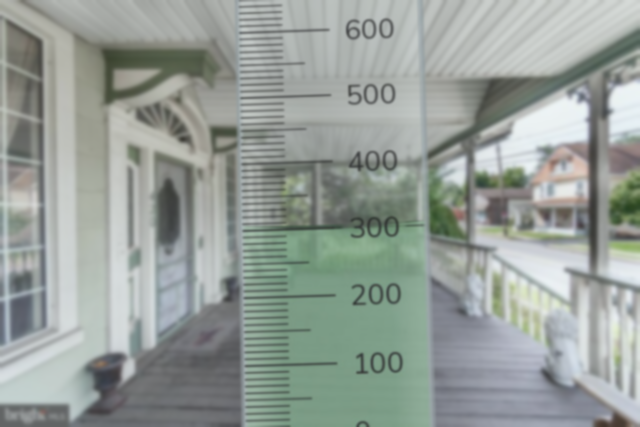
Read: 300mL
